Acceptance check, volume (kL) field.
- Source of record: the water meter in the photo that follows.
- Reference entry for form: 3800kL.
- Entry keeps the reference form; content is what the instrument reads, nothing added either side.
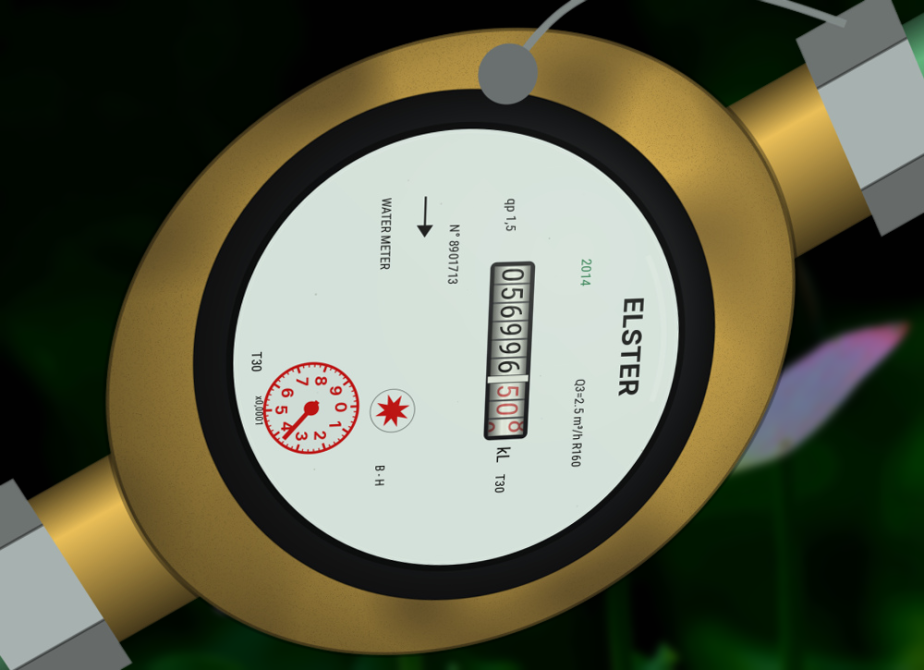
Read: 56996.5083kL
